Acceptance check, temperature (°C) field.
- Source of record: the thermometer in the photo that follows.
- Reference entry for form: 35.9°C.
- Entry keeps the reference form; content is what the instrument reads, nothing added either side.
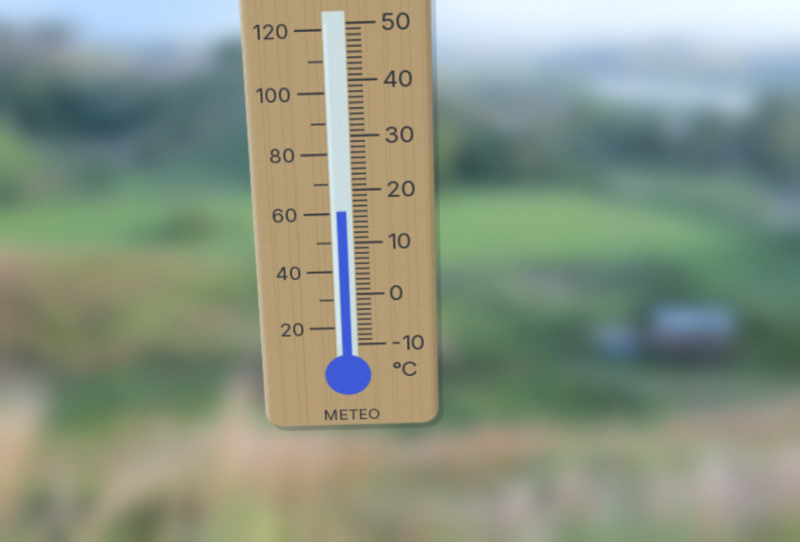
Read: 16°C
